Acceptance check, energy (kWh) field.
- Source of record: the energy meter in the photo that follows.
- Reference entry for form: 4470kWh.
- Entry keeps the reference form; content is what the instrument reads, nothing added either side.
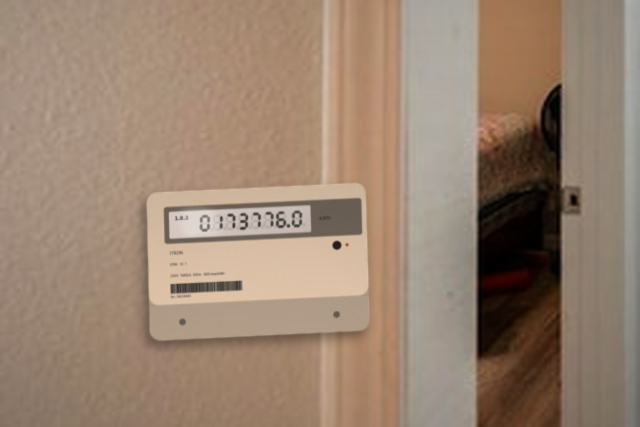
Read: 173776.0kWh
